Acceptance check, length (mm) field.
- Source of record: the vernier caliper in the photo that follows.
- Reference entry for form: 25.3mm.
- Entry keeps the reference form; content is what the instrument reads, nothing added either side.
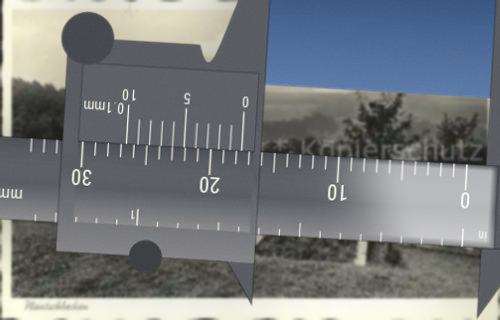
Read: 17.6mm
